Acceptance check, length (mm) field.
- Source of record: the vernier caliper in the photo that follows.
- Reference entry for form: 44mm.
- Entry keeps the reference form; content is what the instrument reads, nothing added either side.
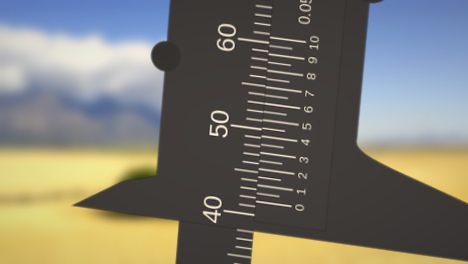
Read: 41.6mm
